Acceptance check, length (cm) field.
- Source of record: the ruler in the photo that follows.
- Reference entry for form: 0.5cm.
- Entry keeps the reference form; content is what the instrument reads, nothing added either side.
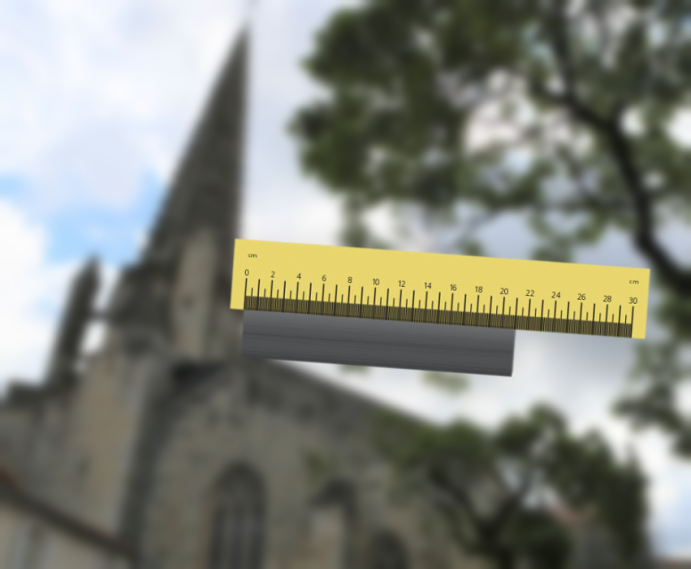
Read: 21cm
